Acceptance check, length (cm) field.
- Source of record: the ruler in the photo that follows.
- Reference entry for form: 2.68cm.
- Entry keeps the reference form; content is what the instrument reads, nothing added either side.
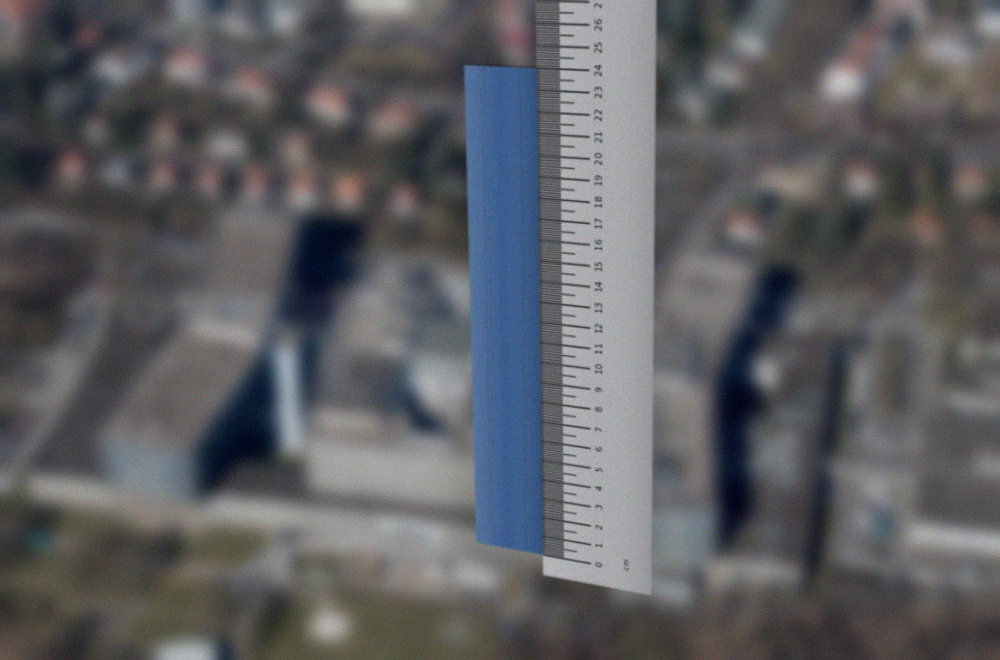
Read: 24cm
